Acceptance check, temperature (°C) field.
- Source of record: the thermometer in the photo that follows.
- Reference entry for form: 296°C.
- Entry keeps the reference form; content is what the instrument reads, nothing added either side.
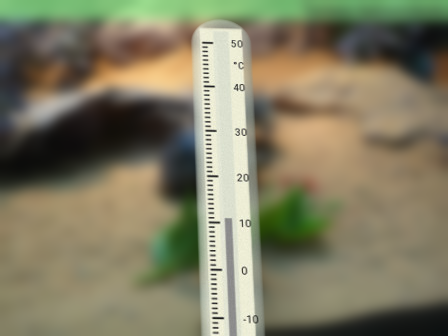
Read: 11°C
